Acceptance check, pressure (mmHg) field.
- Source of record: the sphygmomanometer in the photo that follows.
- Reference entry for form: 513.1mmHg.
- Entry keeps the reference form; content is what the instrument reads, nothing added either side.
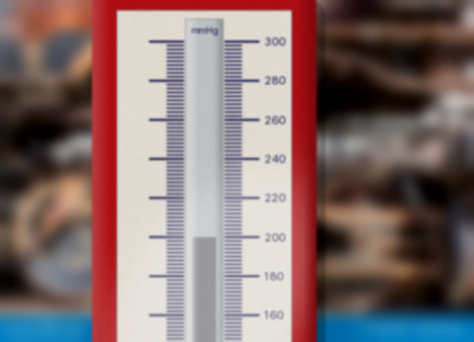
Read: 200mmHg
